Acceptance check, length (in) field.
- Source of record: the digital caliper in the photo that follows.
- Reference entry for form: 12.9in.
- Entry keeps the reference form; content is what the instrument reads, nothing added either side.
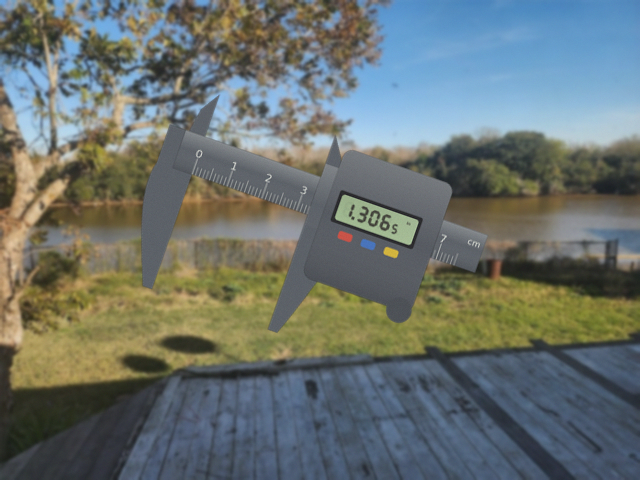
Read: 1.3065in
